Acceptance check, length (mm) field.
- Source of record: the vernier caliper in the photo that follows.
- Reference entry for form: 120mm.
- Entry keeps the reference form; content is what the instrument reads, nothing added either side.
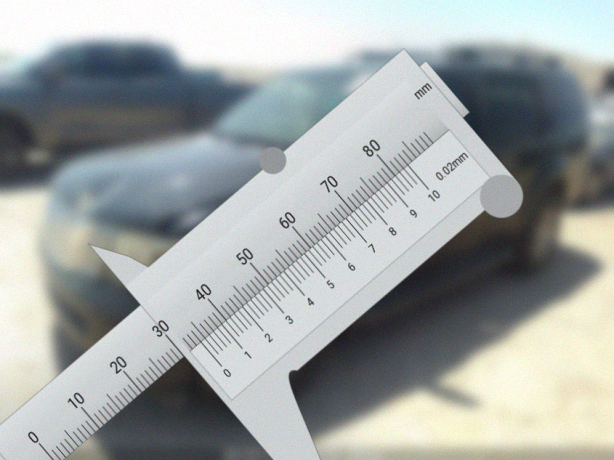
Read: 34.0mm
